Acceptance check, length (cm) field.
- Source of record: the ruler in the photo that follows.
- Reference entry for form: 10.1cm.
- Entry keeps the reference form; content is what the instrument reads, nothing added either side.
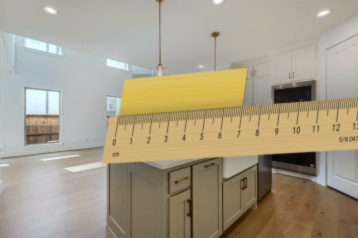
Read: 7cm
